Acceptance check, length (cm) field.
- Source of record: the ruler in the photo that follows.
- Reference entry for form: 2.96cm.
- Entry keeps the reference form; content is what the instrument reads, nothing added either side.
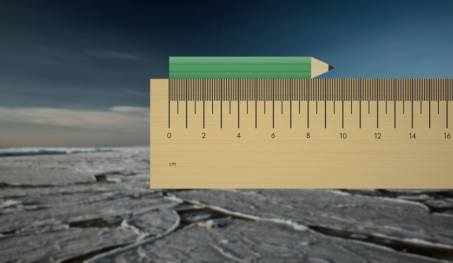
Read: 9.5cm
